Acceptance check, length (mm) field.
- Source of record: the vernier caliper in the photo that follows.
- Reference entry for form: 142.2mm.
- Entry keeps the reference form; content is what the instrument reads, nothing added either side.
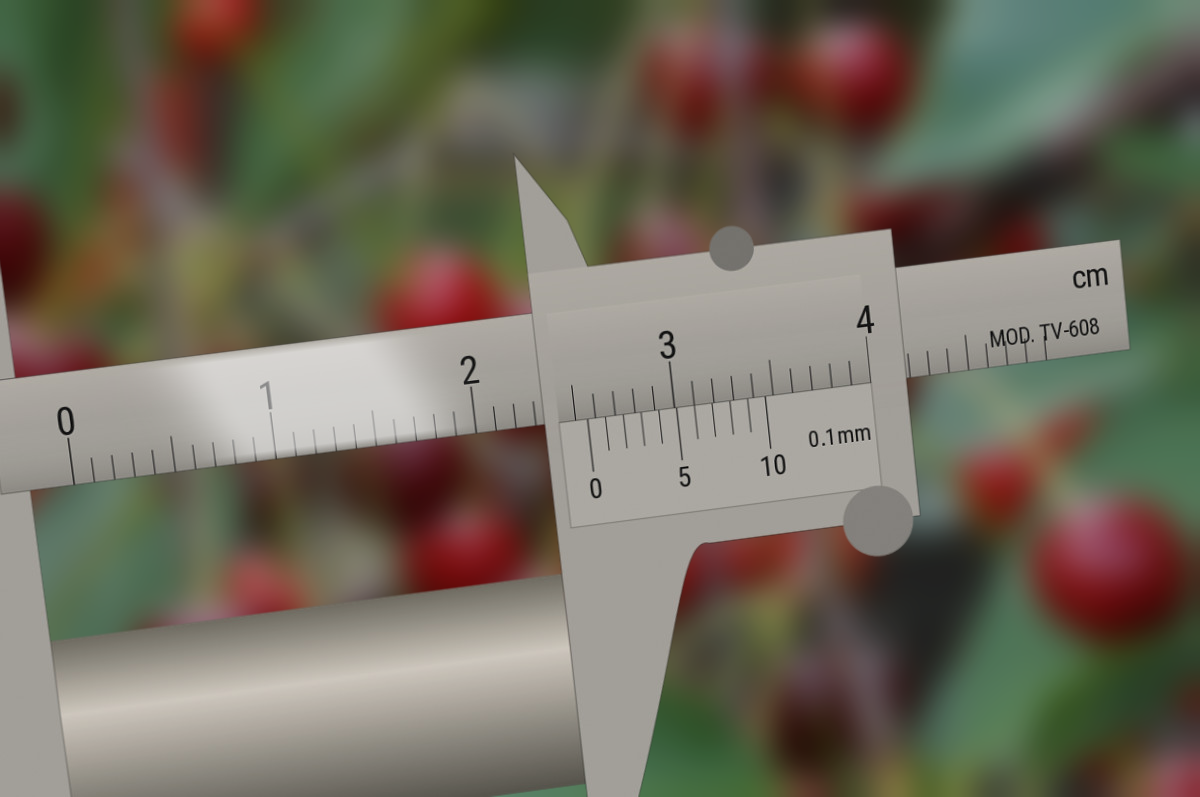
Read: 25.6mm
